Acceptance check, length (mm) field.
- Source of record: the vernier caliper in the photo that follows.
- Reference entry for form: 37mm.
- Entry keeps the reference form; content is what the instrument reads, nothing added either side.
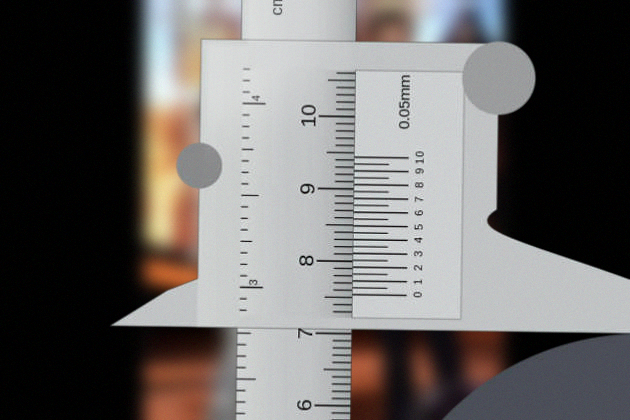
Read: 75.4mm
